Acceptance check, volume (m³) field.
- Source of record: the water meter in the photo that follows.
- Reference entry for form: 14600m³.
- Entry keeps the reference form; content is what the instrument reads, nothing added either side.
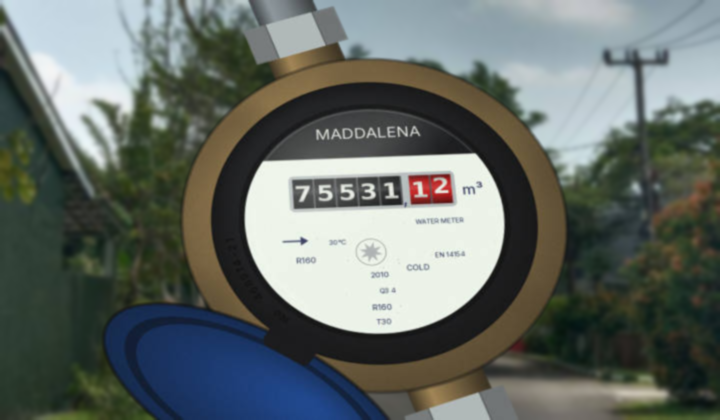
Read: 75531.12m³
